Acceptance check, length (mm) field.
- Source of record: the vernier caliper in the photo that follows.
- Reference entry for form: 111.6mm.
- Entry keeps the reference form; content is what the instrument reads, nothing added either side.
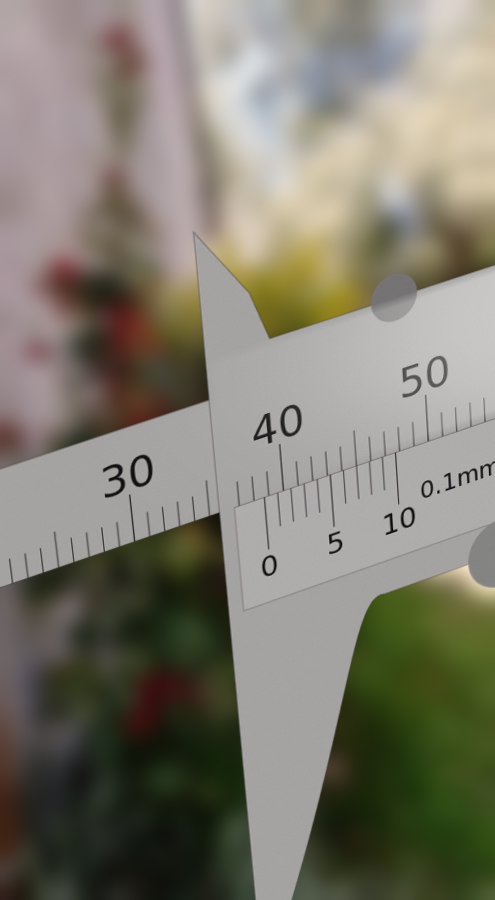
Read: 38.7mm
